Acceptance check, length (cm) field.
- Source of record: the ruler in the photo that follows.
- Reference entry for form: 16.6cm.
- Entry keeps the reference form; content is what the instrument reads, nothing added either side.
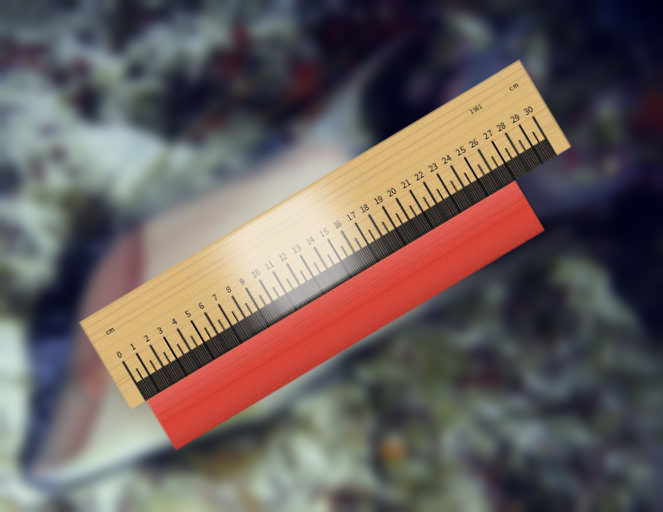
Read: 27cm
